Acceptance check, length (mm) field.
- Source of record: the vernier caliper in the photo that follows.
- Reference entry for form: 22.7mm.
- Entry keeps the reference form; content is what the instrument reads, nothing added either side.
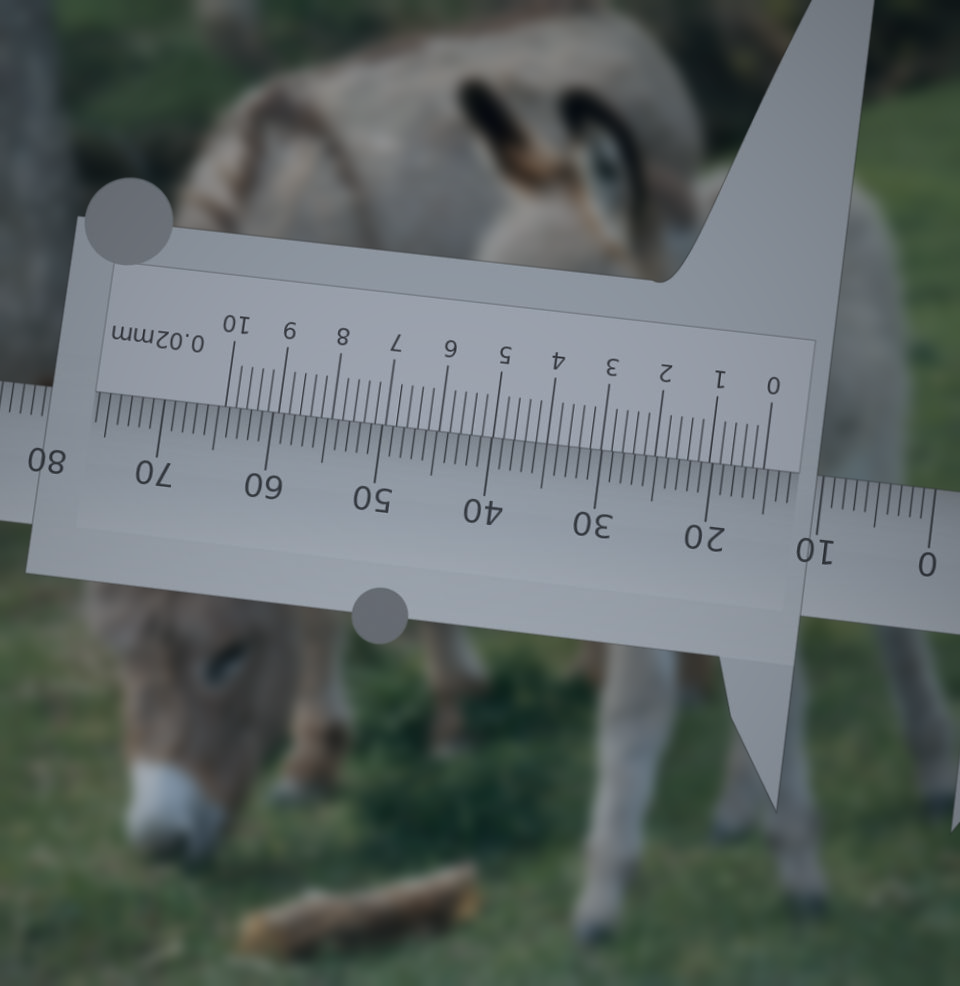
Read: 15.4mm
